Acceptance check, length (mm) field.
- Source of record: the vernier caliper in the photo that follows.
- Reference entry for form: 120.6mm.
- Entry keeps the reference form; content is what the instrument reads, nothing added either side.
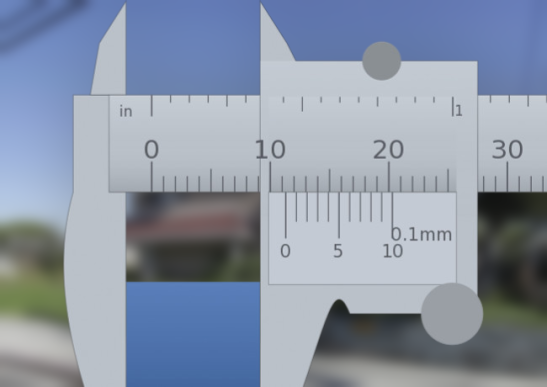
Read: 11.3mm
